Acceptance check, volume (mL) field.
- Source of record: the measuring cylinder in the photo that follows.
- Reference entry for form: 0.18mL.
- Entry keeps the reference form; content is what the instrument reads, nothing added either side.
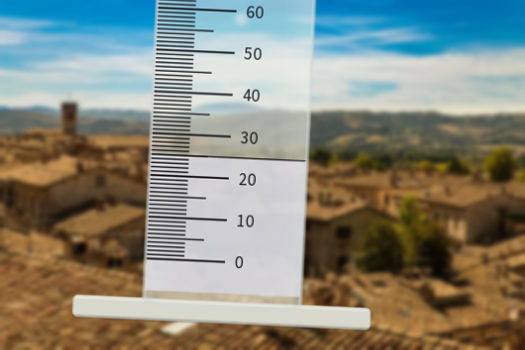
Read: 25mL
